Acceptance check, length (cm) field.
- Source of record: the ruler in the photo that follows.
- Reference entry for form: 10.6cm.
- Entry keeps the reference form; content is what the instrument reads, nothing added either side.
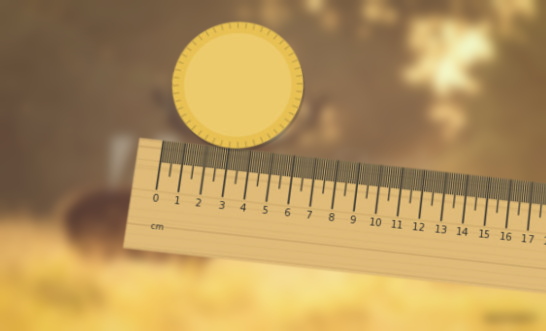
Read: 6cm
